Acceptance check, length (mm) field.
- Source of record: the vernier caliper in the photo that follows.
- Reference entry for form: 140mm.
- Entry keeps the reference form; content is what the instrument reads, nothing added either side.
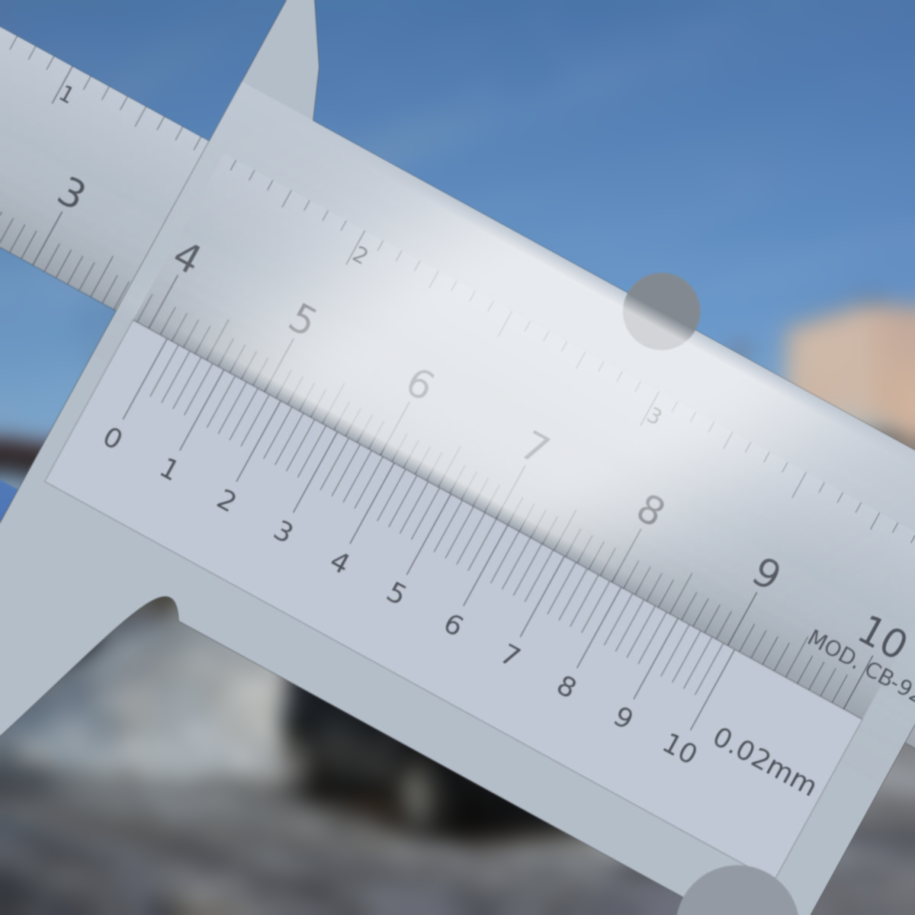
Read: 41.6mm
